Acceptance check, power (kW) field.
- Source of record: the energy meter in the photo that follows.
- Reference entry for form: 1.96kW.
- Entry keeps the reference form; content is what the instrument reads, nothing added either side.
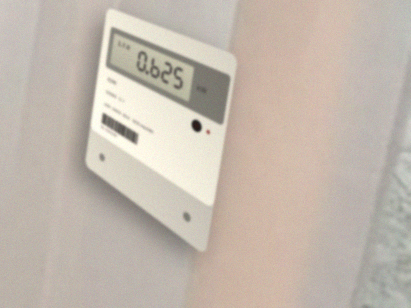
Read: 0.625kW
